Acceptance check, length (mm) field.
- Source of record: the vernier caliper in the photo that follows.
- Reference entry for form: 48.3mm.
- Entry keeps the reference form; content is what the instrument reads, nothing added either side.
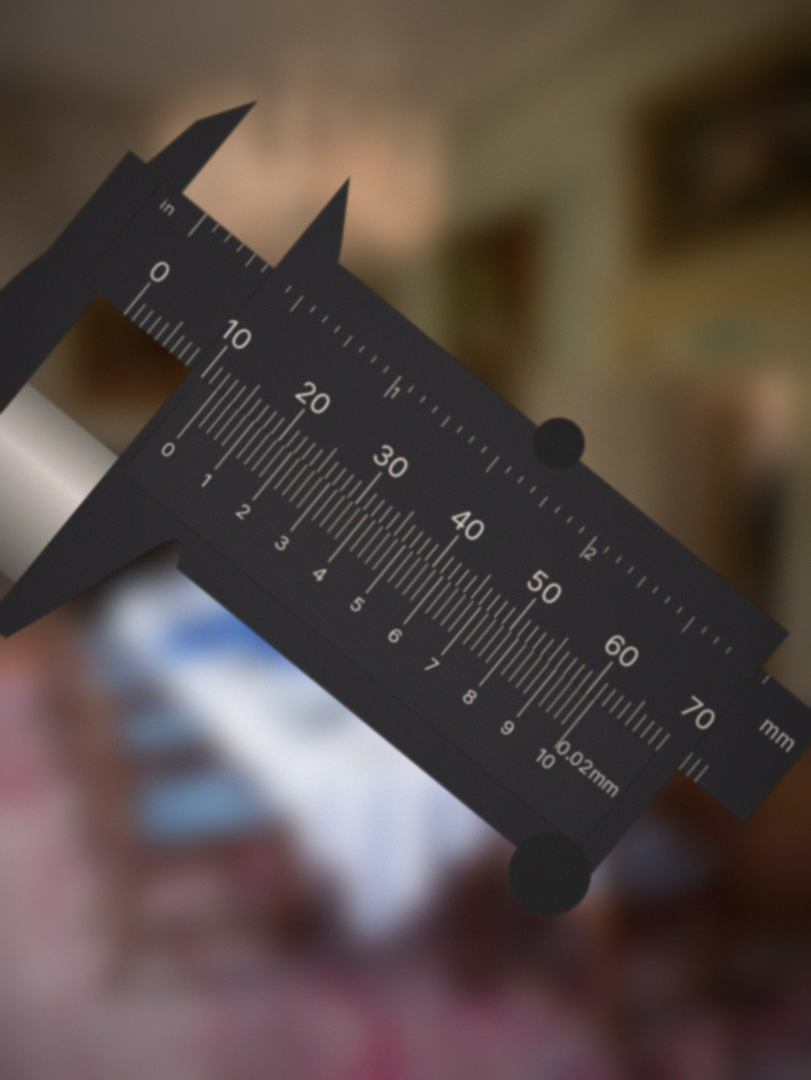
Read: 12.0mm
